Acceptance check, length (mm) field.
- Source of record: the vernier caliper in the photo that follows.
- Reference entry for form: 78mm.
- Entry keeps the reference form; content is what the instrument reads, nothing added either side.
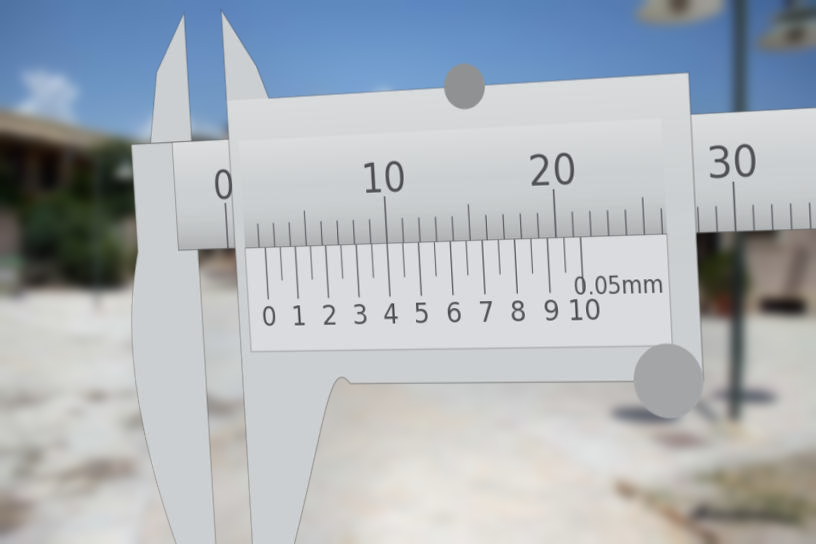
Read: 2.4mm
